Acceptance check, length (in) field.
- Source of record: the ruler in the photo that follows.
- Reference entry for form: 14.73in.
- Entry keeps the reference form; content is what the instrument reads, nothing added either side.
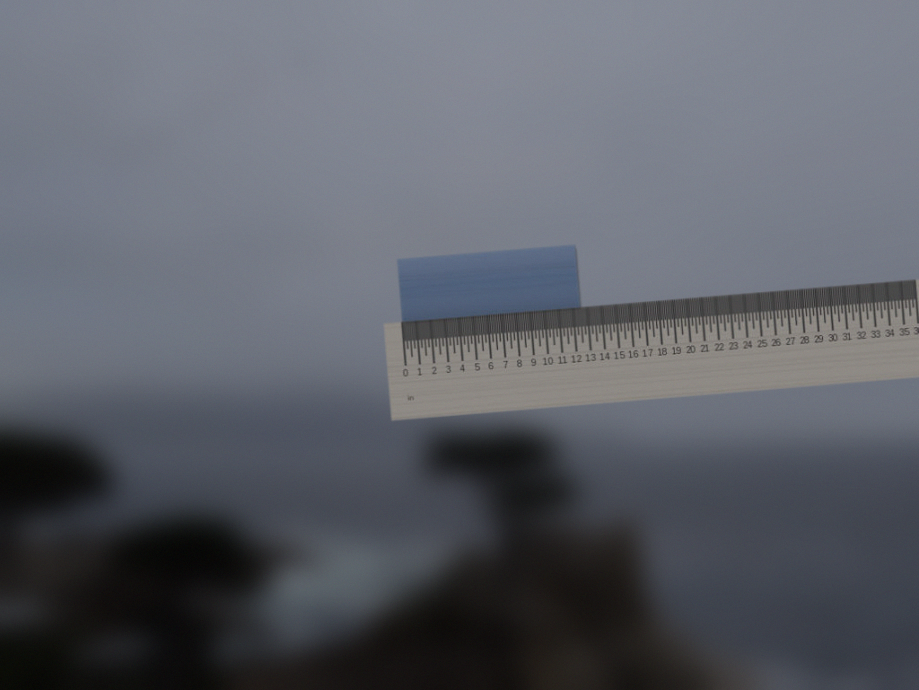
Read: 12.5in
